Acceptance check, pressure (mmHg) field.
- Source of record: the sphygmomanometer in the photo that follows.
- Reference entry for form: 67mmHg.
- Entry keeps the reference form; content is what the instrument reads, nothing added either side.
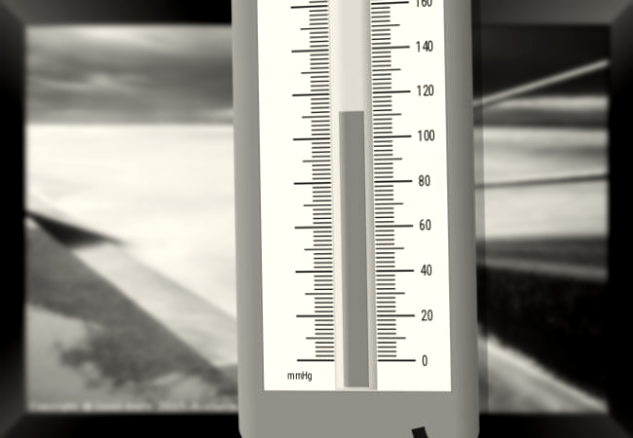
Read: 112mmHg
